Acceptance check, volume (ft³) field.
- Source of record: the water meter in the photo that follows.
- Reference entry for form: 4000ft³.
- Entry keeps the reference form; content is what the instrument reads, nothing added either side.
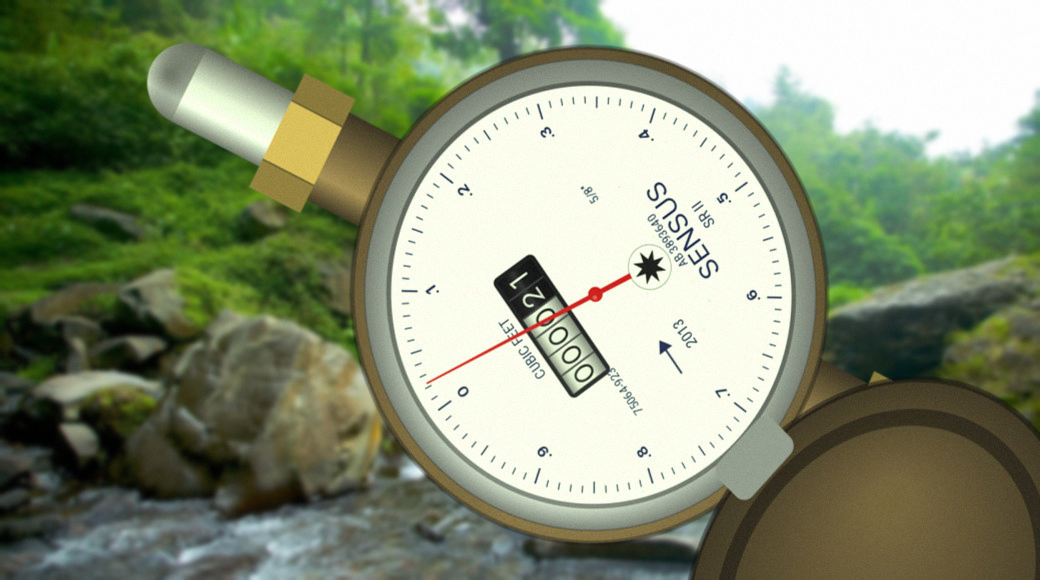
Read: 21.02ft³
